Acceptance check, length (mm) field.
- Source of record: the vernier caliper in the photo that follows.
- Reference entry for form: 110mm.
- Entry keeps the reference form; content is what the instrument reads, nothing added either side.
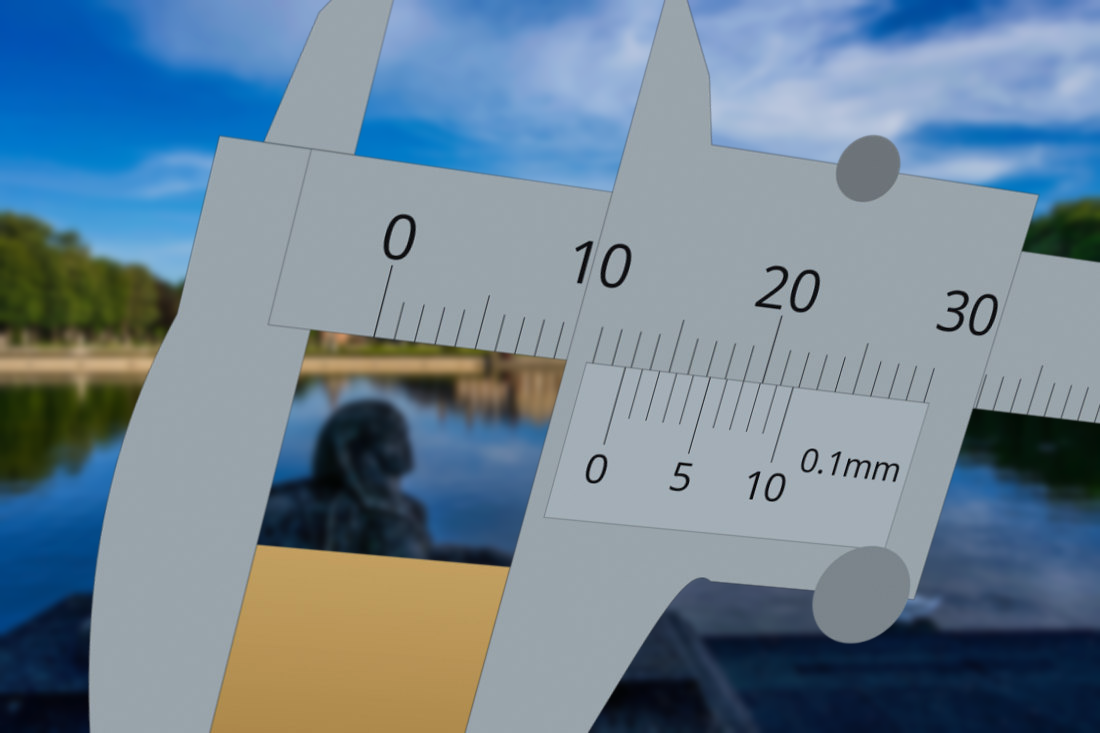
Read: 12.7mm
